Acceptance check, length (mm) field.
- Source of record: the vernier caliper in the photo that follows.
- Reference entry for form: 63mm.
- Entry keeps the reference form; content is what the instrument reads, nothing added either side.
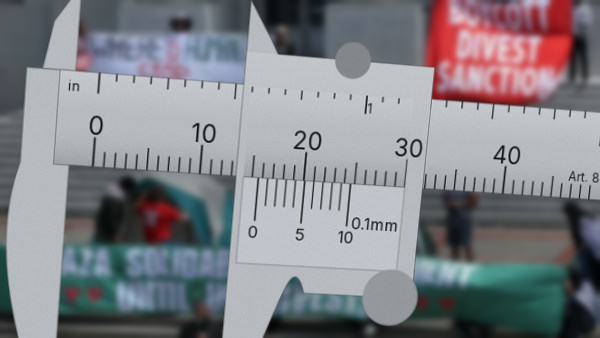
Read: 15.6mm
